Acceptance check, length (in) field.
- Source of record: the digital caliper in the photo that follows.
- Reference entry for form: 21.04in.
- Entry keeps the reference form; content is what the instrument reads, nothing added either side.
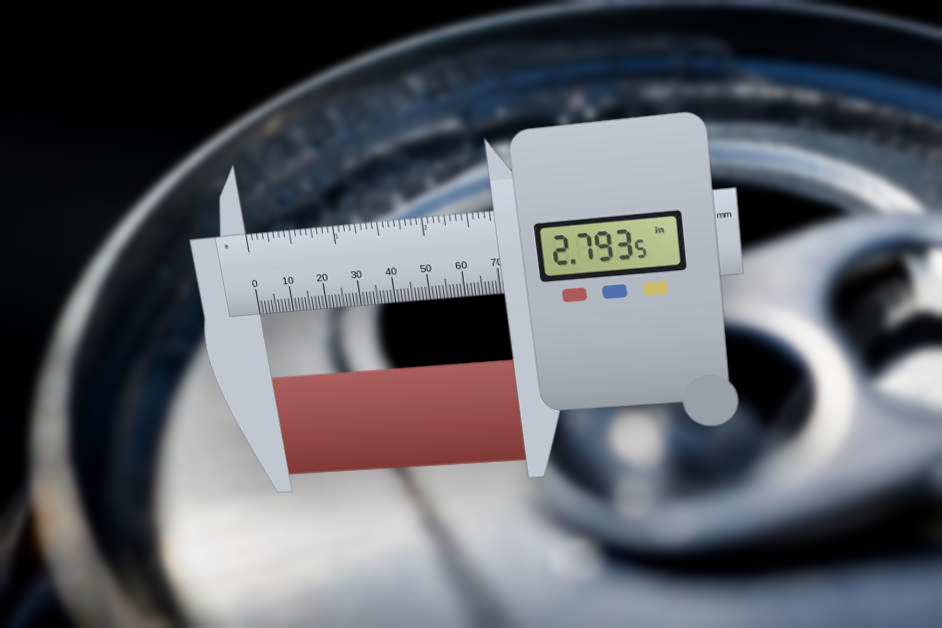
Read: 2.7935in
